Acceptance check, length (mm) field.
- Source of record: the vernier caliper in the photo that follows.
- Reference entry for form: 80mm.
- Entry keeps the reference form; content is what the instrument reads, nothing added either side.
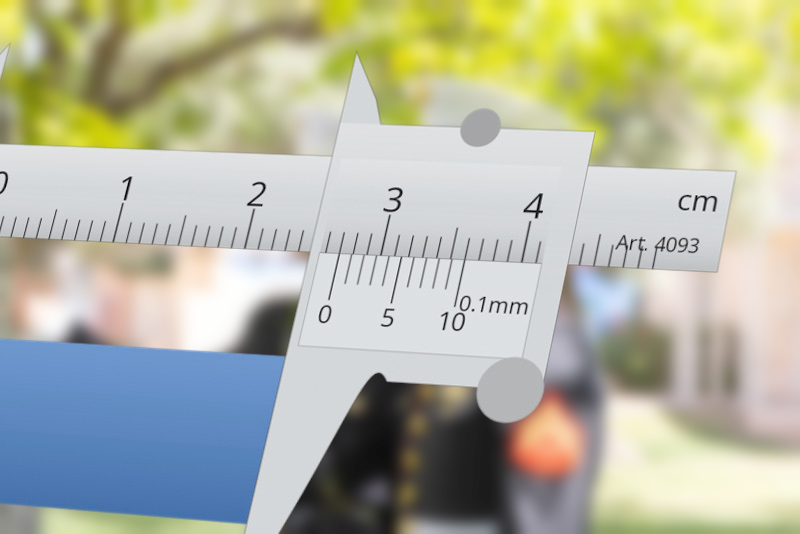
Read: 27.0mm
